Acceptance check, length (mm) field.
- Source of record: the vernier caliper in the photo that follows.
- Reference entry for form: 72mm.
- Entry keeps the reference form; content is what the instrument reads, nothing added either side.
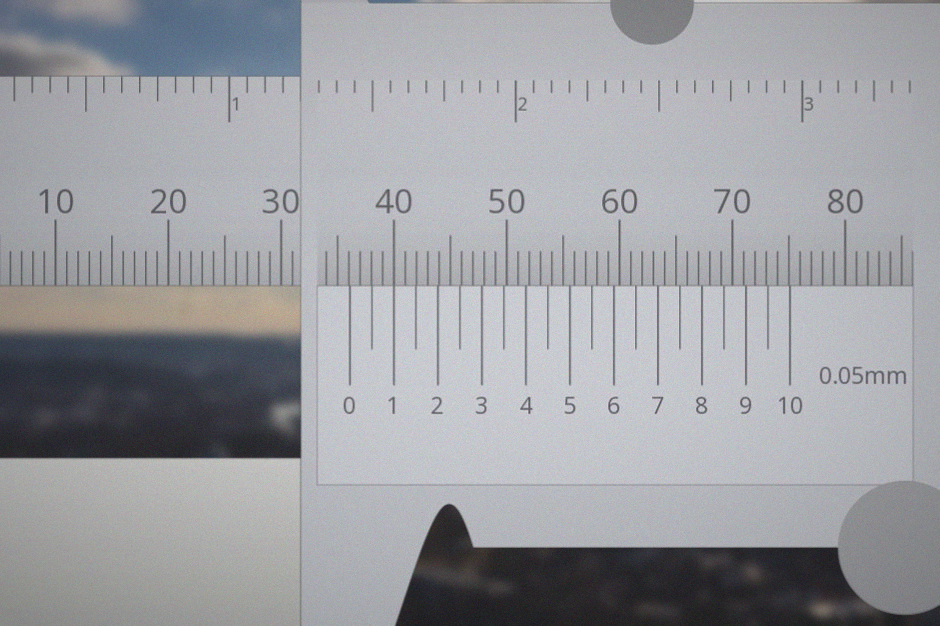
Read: 36.1mm
